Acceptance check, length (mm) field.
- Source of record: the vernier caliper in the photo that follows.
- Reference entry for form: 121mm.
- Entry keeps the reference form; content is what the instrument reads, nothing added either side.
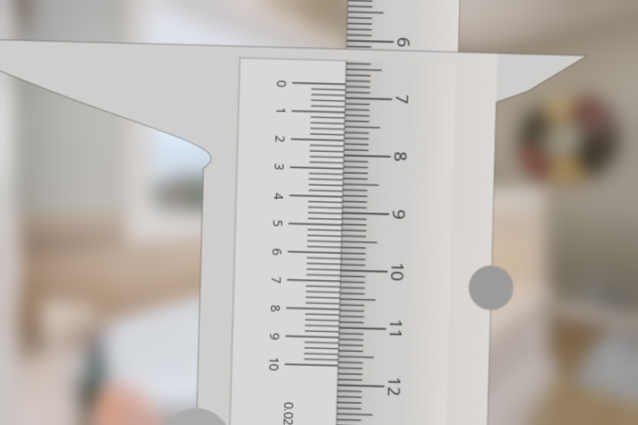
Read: 67.6mm
